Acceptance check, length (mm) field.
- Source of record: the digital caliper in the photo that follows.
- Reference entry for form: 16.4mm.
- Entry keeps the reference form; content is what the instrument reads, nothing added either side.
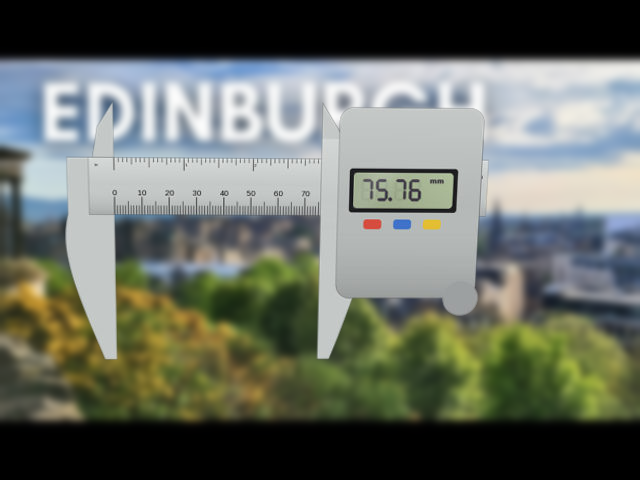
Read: 75.76mm
